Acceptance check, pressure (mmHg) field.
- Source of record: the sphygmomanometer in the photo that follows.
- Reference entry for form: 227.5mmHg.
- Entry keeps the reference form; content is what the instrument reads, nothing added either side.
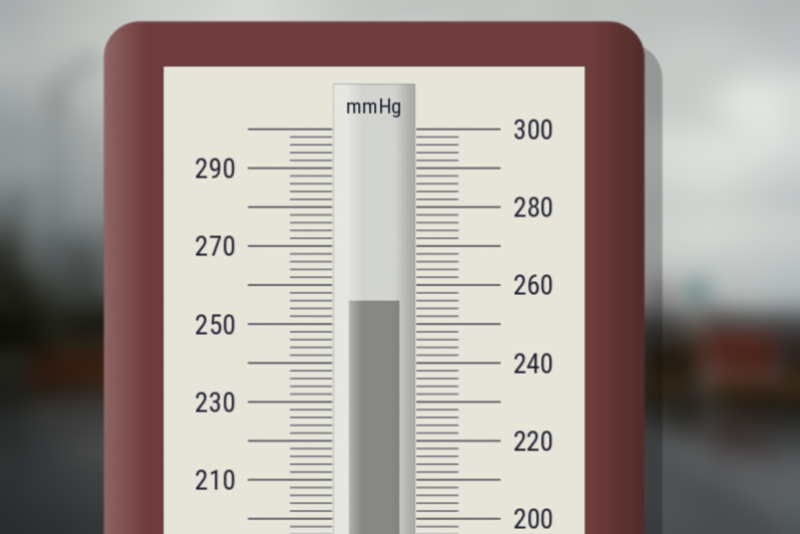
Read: 256mmHg
